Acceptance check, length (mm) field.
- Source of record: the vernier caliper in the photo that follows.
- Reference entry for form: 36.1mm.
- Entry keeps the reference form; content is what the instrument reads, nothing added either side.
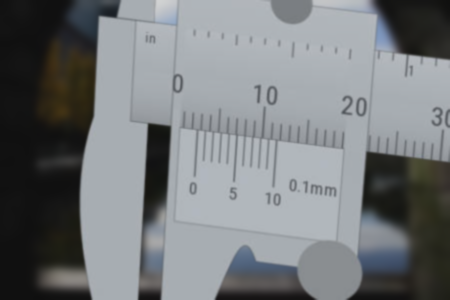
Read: 2.6mm
